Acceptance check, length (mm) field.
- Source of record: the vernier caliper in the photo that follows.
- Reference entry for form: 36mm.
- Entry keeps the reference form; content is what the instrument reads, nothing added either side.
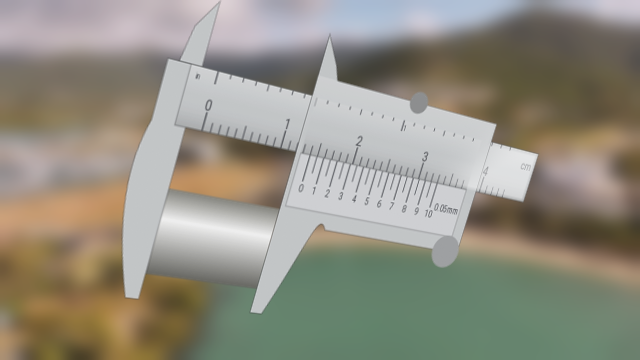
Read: 14.0mm
